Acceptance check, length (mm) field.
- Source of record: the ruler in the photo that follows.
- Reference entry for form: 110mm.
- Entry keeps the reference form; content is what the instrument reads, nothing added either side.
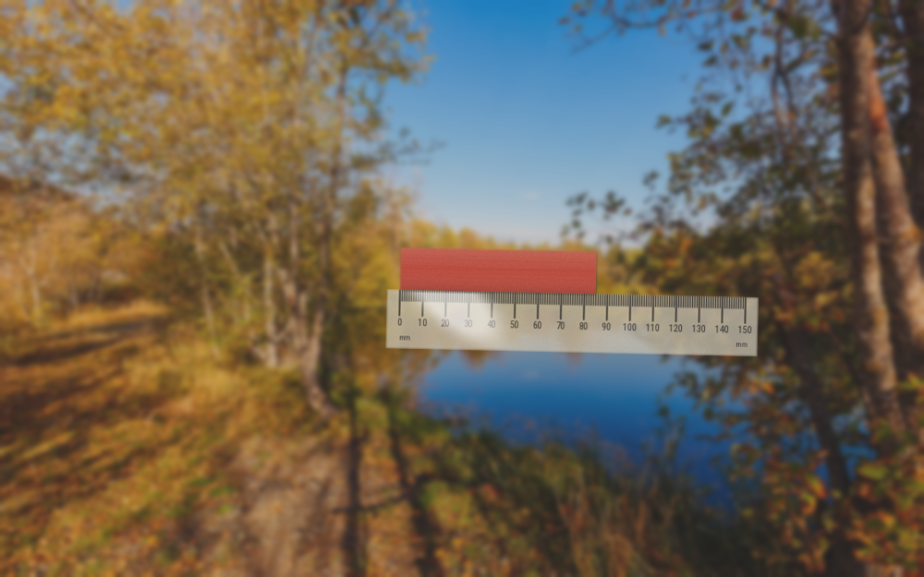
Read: 85mm
